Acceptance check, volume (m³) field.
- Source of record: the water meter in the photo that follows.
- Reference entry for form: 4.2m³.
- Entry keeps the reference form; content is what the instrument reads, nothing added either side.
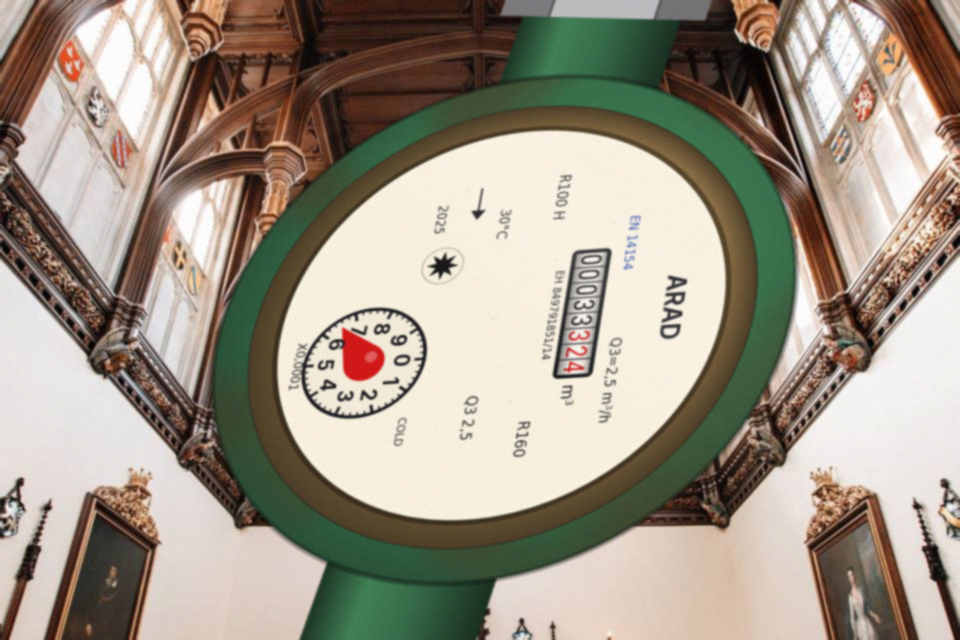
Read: 33.3246m³
